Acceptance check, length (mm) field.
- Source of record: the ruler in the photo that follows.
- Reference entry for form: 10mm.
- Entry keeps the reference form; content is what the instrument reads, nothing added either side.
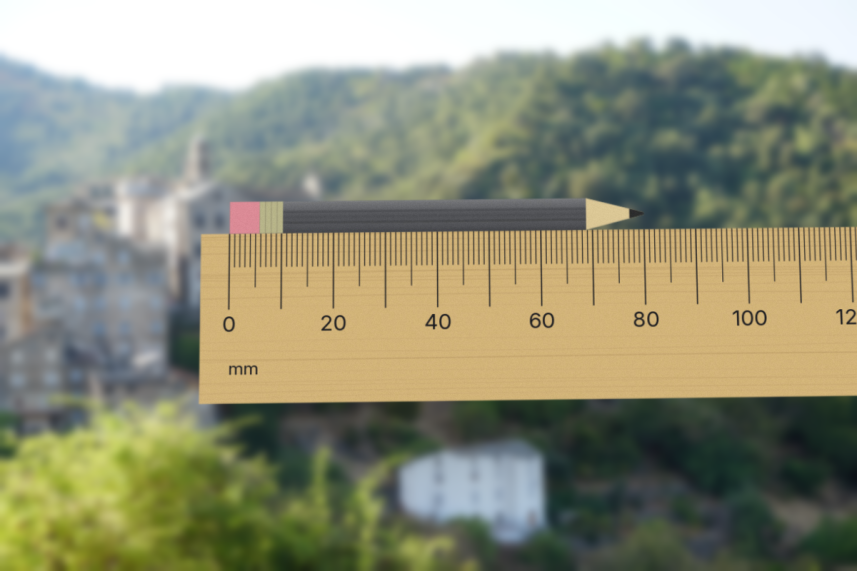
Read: 80mm
